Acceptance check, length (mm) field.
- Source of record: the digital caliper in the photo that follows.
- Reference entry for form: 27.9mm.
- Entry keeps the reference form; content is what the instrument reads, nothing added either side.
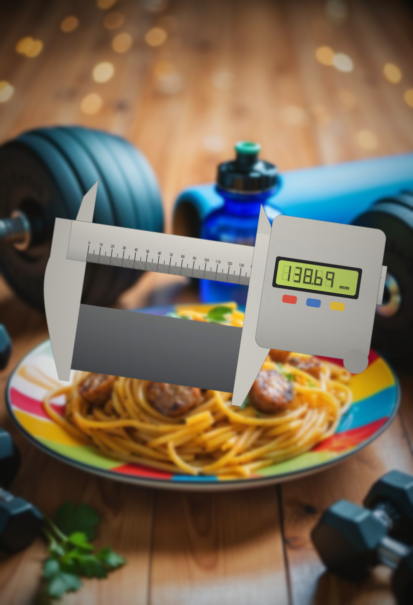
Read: 138.69mm
